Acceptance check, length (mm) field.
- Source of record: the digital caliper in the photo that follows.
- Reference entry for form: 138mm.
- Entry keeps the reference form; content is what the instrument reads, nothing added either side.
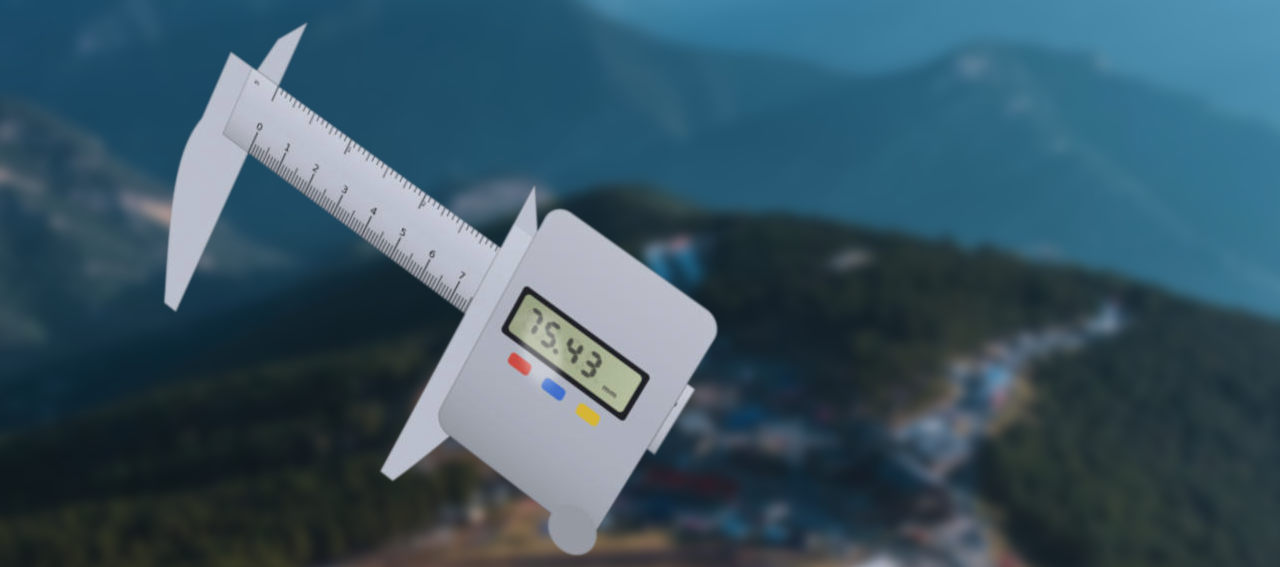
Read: 75.43mm
